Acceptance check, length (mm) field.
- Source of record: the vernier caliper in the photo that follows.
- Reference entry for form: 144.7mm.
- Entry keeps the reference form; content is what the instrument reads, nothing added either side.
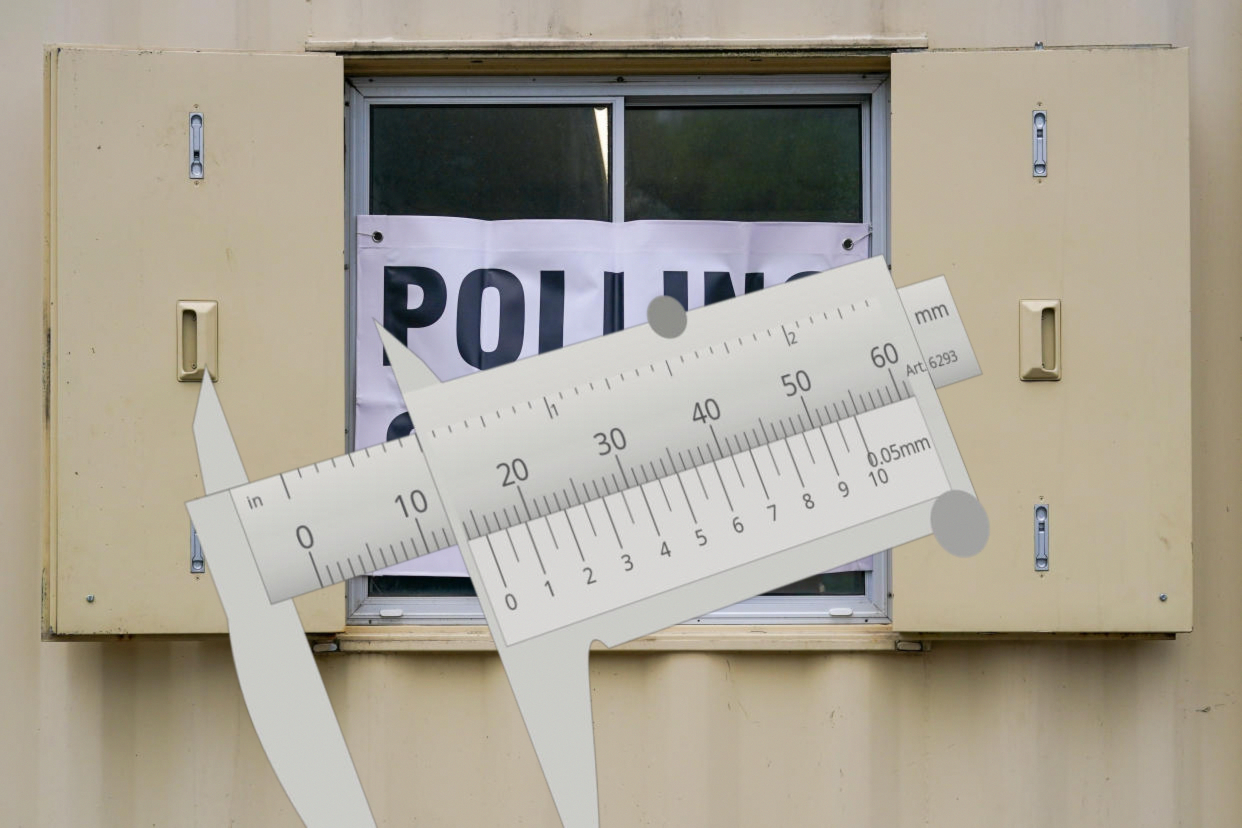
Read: 15.6mm
